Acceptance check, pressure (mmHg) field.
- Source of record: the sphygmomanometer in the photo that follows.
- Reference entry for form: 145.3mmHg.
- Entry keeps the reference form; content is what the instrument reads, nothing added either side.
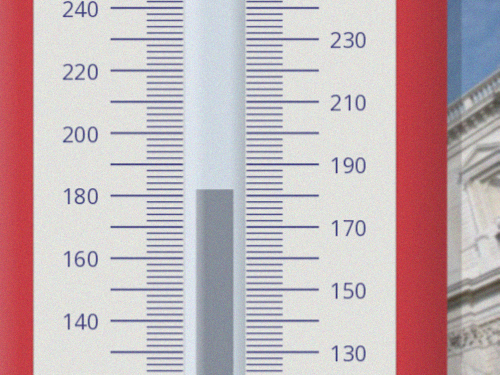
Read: 182mmHg
